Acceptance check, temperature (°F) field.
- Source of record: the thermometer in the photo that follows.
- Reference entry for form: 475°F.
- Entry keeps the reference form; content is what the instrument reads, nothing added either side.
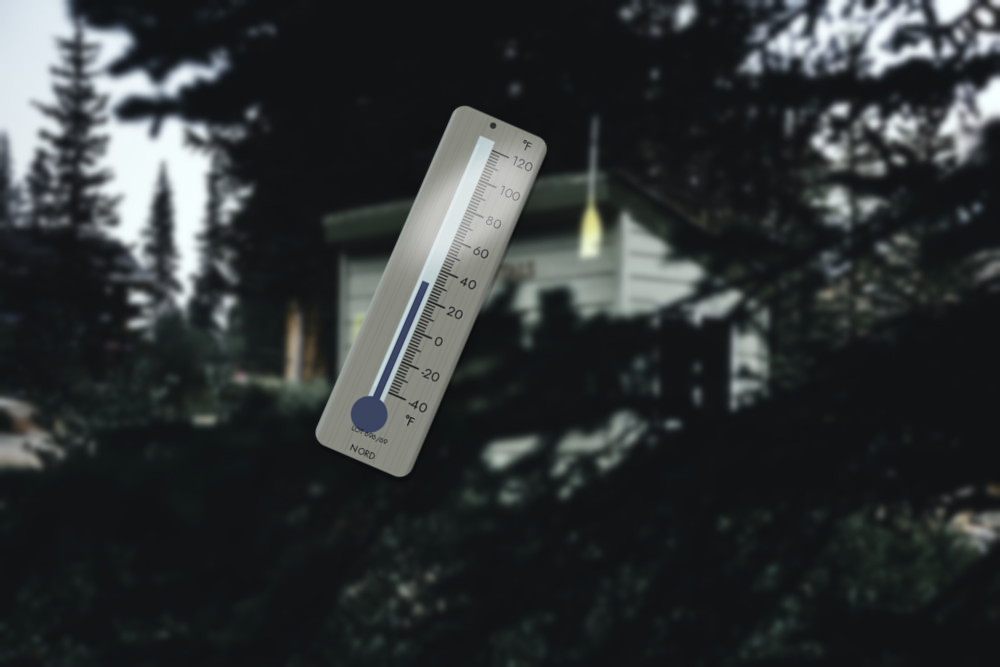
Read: 30°F
